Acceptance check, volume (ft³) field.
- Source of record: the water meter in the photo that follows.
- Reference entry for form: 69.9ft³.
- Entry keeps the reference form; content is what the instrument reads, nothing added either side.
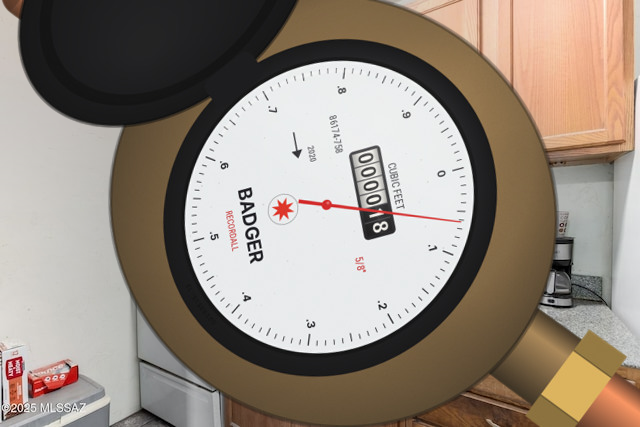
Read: 18.06ft³
